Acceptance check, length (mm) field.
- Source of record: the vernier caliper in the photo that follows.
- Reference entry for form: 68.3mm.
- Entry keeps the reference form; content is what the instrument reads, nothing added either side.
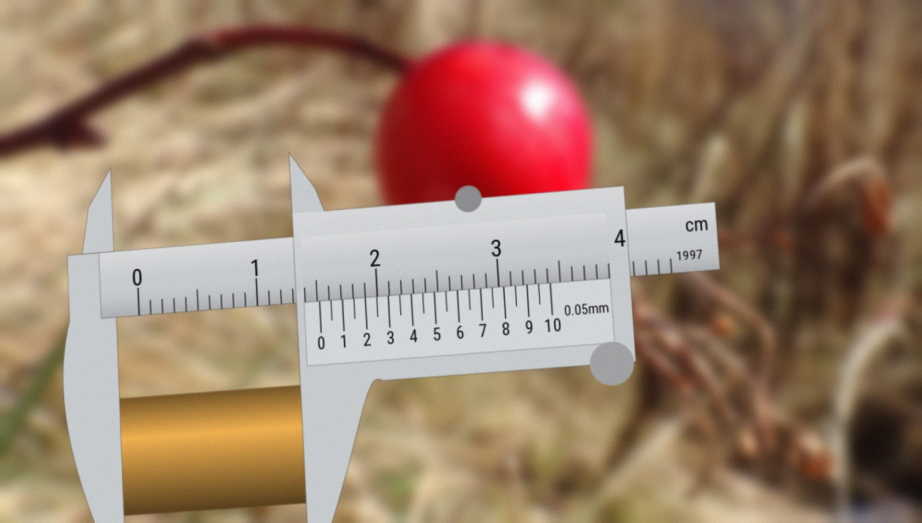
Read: 15.2mm
